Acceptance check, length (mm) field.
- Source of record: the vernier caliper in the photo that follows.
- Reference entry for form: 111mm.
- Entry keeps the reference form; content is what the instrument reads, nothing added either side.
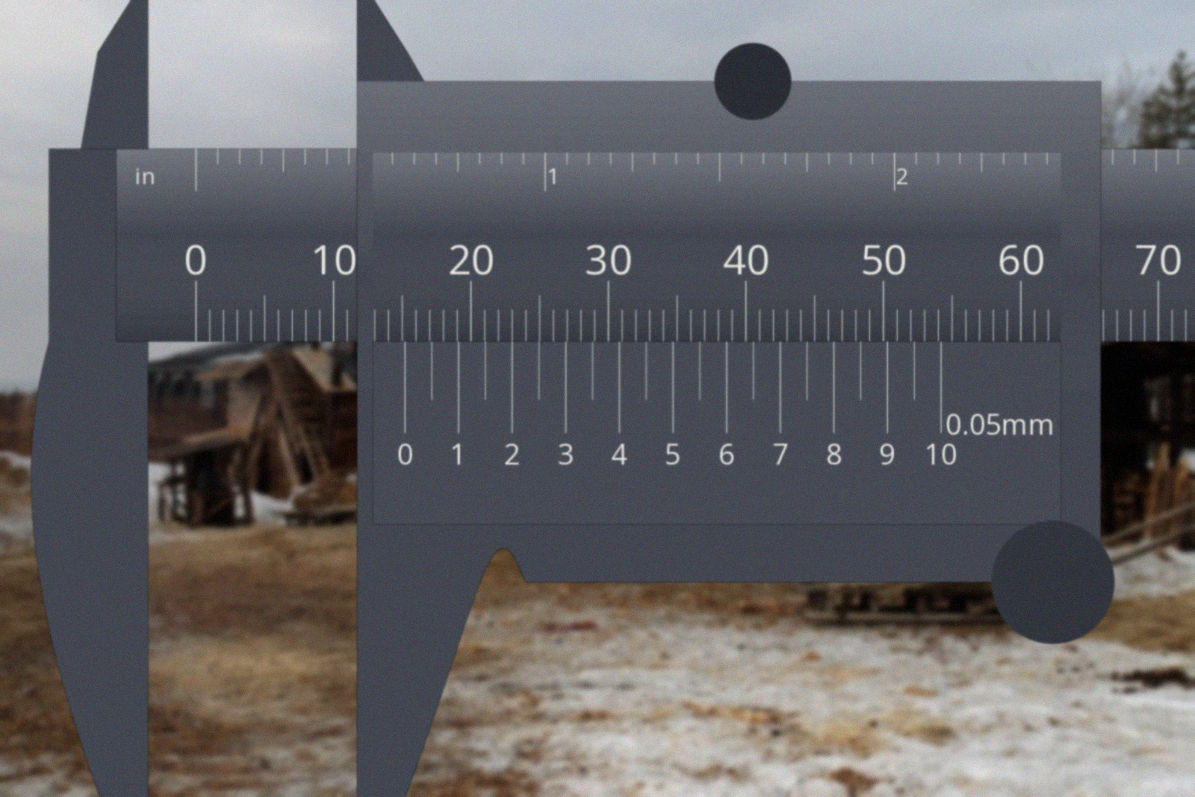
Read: 15.2mm
